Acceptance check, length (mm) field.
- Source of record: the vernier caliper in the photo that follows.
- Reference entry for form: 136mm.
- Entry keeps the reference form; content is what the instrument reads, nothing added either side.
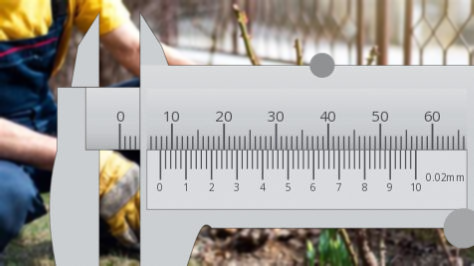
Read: 7.8mm
